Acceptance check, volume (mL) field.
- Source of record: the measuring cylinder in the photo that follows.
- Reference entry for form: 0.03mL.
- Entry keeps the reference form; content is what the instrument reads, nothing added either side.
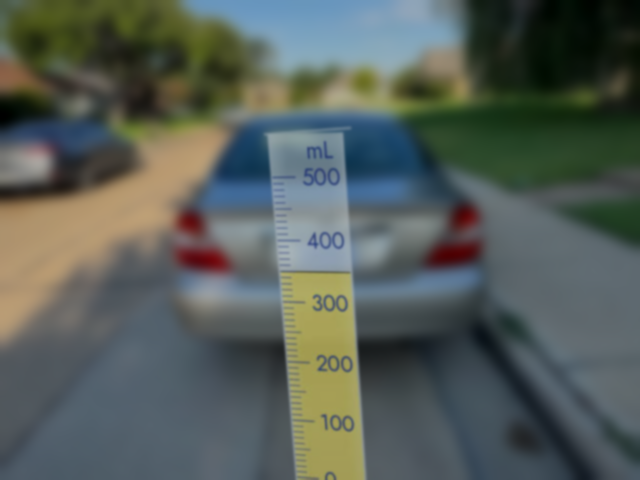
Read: 350mL
